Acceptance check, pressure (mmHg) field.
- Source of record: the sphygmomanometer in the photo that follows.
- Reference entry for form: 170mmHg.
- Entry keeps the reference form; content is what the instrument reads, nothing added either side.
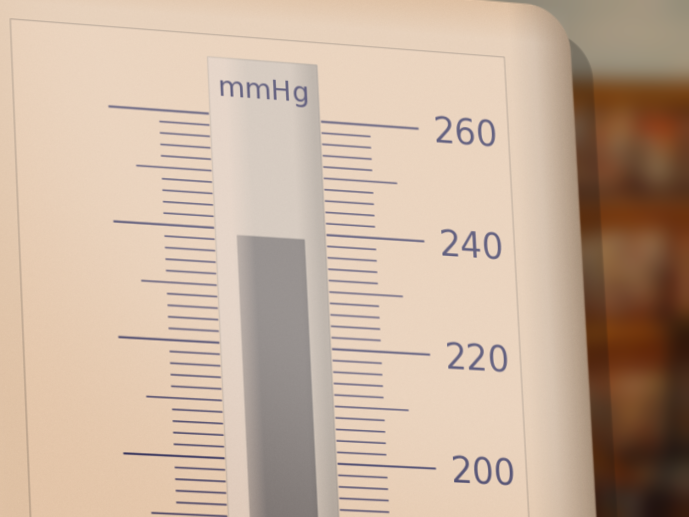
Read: 239mmHg
